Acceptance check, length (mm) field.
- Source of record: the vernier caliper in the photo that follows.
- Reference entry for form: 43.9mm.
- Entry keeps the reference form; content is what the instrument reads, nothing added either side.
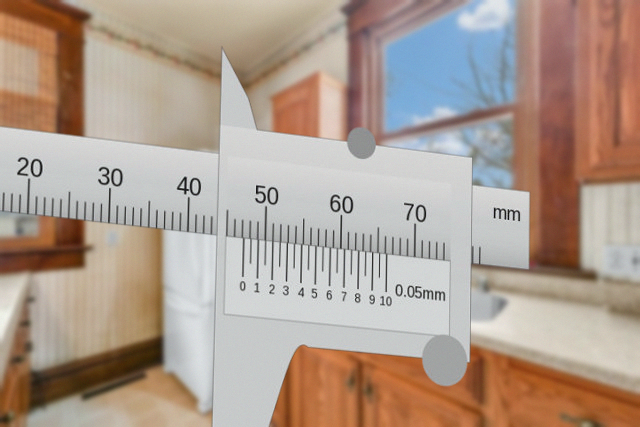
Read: 47.2mm
